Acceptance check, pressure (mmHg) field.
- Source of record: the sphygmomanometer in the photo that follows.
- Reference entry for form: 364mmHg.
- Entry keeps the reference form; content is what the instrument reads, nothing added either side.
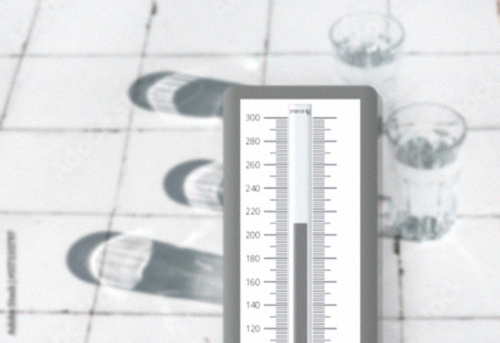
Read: 210mmHg
